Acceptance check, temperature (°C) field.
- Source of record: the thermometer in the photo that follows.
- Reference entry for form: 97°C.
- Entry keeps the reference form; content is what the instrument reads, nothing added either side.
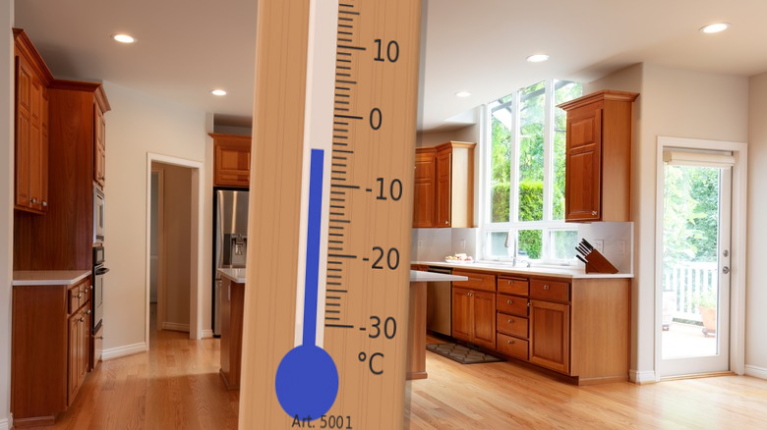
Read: -5°C
